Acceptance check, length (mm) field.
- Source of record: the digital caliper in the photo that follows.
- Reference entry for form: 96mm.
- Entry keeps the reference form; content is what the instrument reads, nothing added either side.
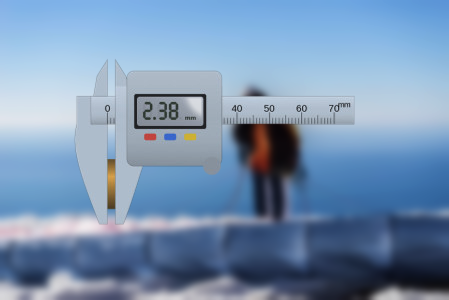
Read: 2.38mm
